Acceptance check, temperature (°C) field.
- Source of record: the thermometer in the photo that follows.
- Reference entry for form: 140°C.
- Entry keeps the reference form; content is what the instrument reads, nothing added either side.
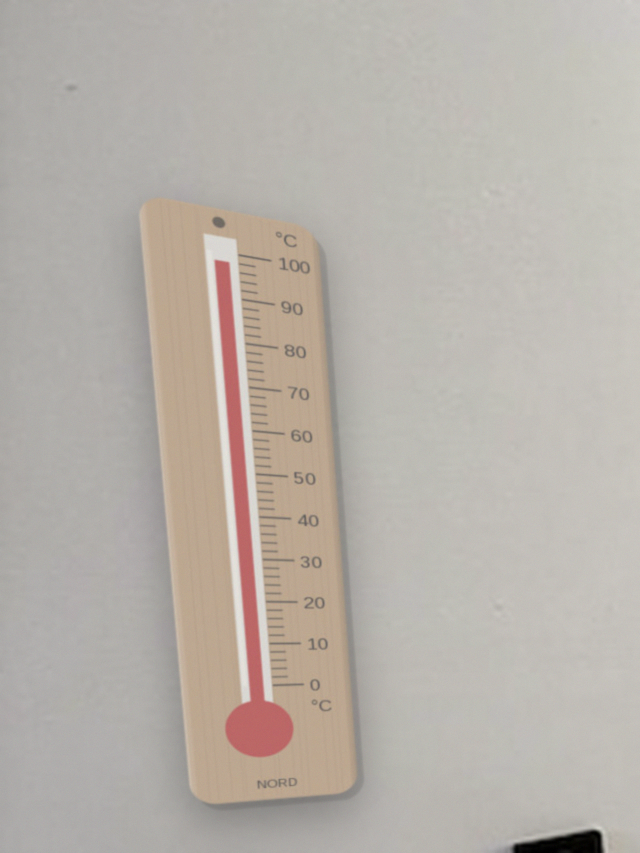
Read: 98°C
